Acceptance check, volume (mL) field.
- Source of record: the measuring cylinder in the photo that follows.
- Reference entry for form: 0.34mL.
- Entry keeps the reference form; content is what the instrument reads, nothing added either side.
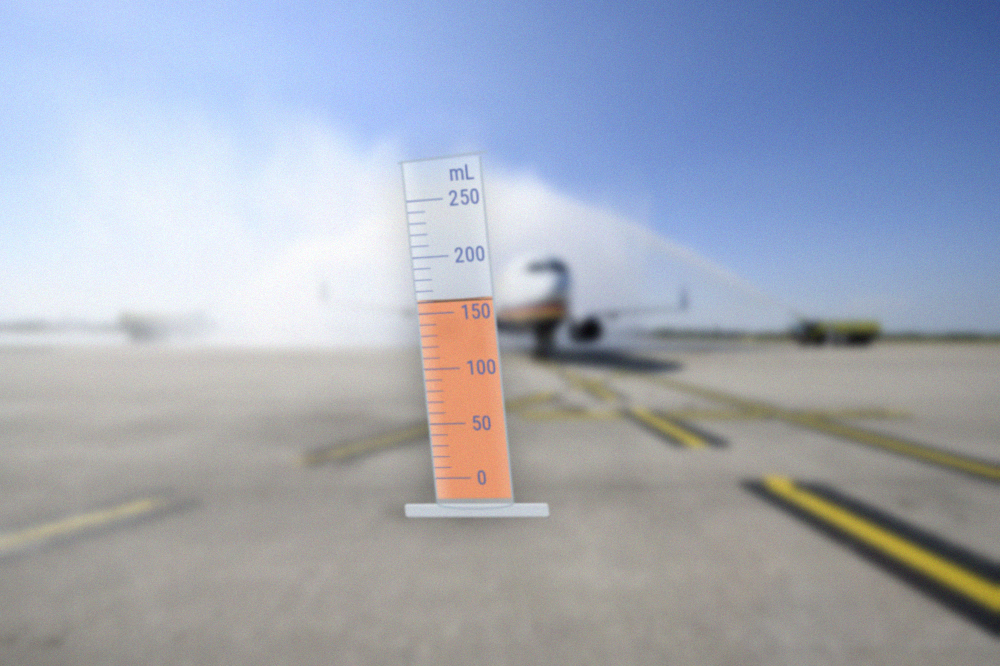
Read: 160mL
